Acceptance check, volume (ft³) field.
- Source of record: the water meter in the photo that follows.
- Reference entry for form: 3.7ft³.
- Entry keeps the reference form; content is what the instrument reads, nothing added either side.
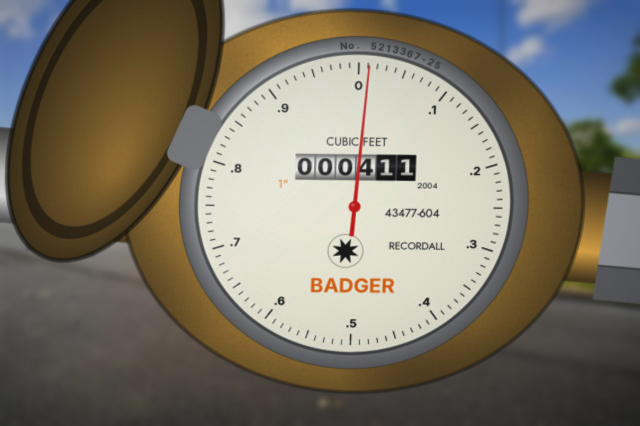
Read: 411.01ft³
